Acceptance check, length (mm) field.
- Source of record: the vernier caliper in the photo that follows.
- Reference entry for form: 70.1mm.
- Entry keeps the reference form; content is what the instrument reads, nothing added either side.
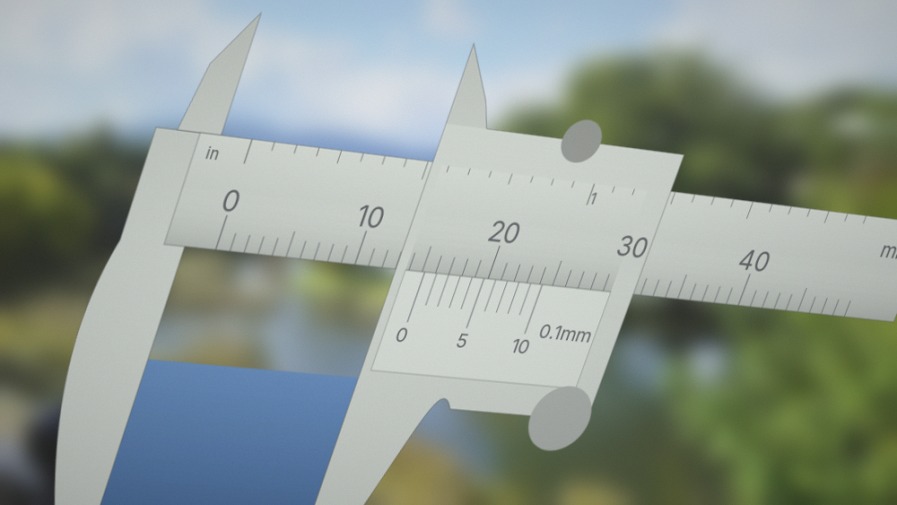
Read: 15.2mm
